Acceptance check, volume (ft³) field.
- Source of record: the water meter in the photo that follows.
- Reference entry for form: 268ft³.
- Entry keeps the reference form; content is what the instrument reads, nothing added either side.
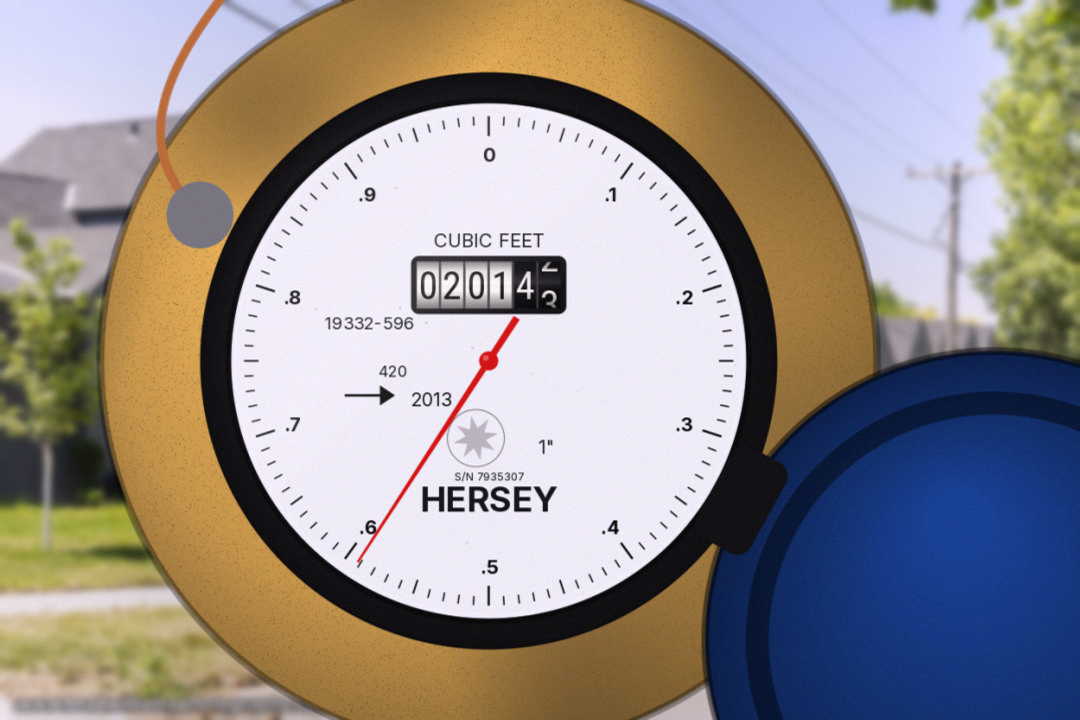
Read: 20142.59ft³
